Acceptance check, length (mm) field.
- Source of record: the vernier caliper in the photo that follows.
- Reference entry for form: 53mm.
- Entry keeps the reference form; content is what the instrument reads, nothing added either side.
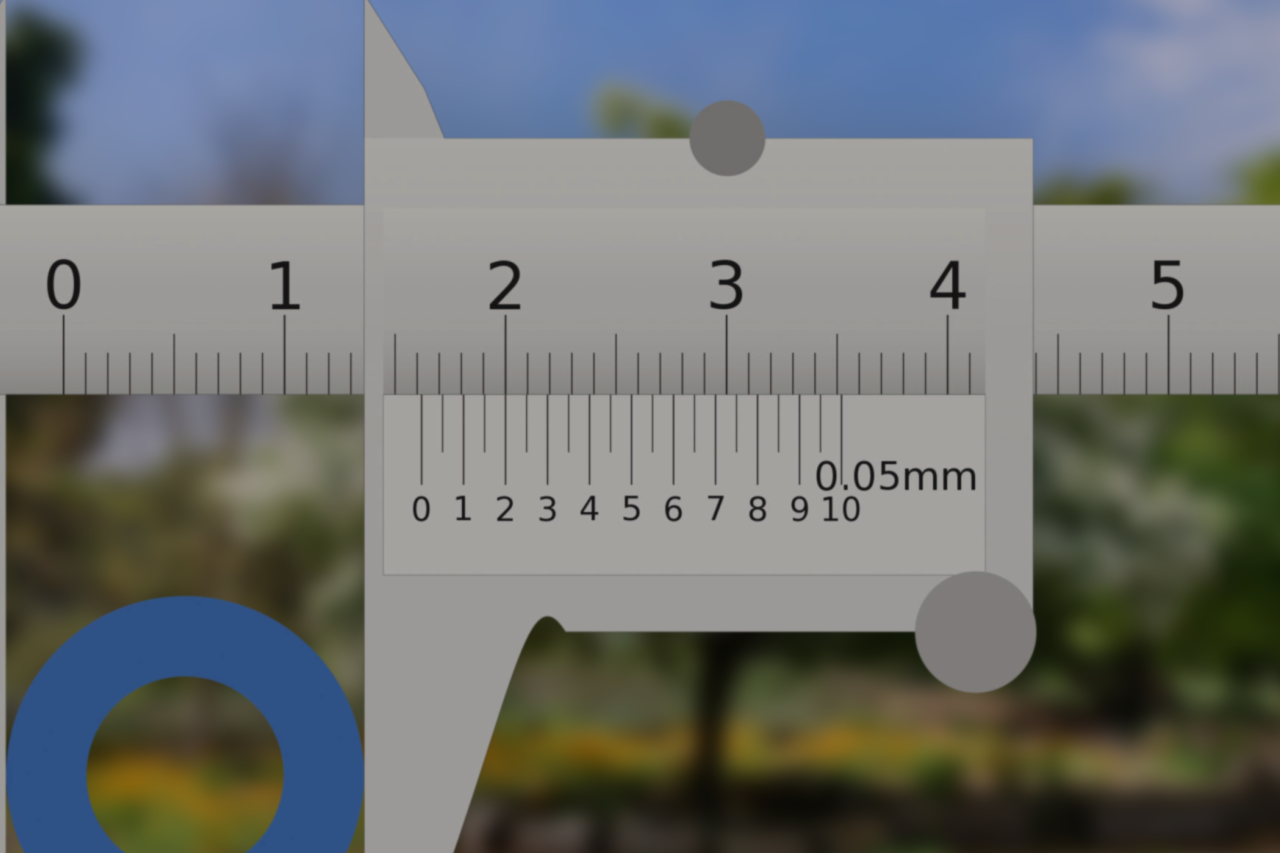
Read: 16.2mm
